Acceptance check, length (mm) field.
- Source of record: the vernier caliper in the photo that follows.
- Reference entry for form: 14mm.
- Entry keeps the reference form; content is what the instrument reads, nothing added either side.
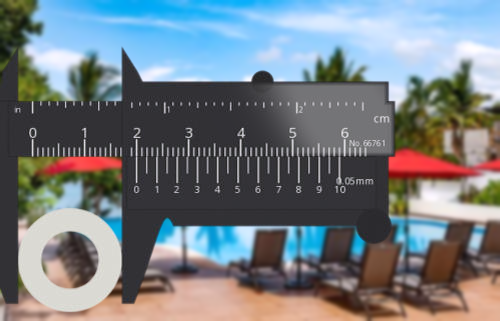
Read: 20.0mm
